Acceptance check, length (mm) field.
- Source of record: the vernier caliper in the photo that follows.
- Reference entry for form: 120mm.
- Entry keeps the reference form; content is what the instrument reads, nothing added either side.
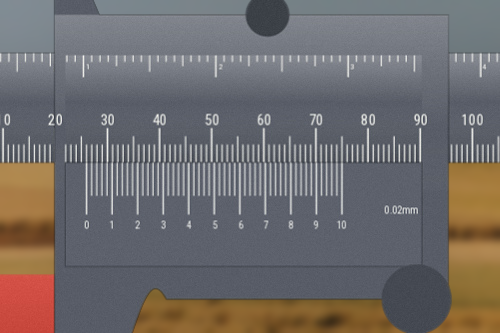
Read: 26.0mm
